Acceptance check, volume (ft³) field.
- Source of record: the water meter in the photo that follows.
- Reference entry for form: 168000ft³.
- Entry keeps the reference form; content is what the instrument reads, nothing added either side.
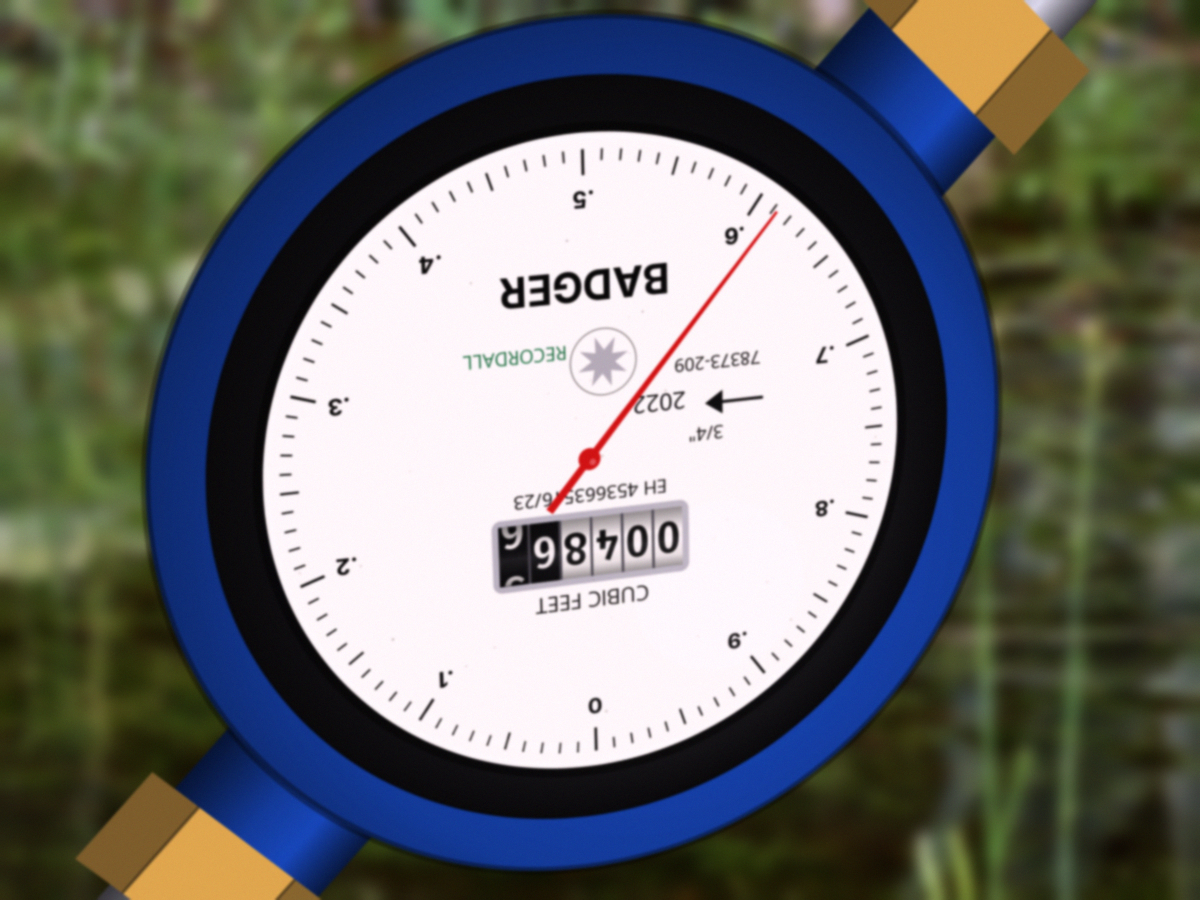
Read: 4865.61ft³
